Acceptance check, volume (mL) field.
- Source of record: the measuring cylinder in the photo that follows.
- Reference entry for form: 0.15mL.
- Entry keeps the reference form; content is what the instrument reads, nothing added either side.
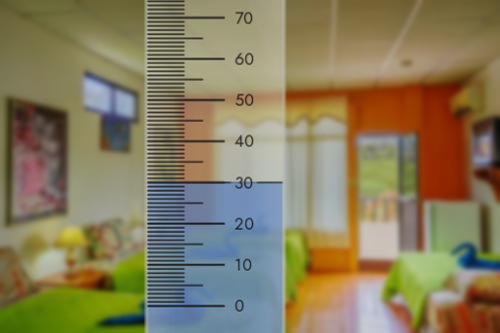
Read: 30mL
